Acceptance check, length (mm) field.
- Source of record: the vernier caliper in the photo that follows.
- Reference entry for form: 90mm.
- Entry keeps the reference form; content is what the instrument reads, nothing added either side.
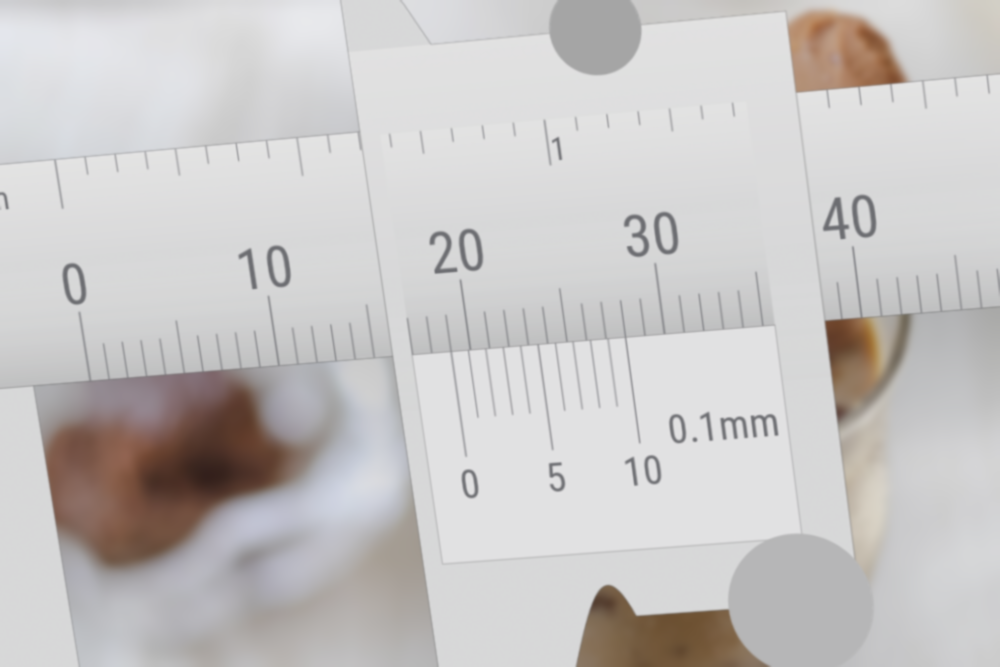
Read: 19.0mm
